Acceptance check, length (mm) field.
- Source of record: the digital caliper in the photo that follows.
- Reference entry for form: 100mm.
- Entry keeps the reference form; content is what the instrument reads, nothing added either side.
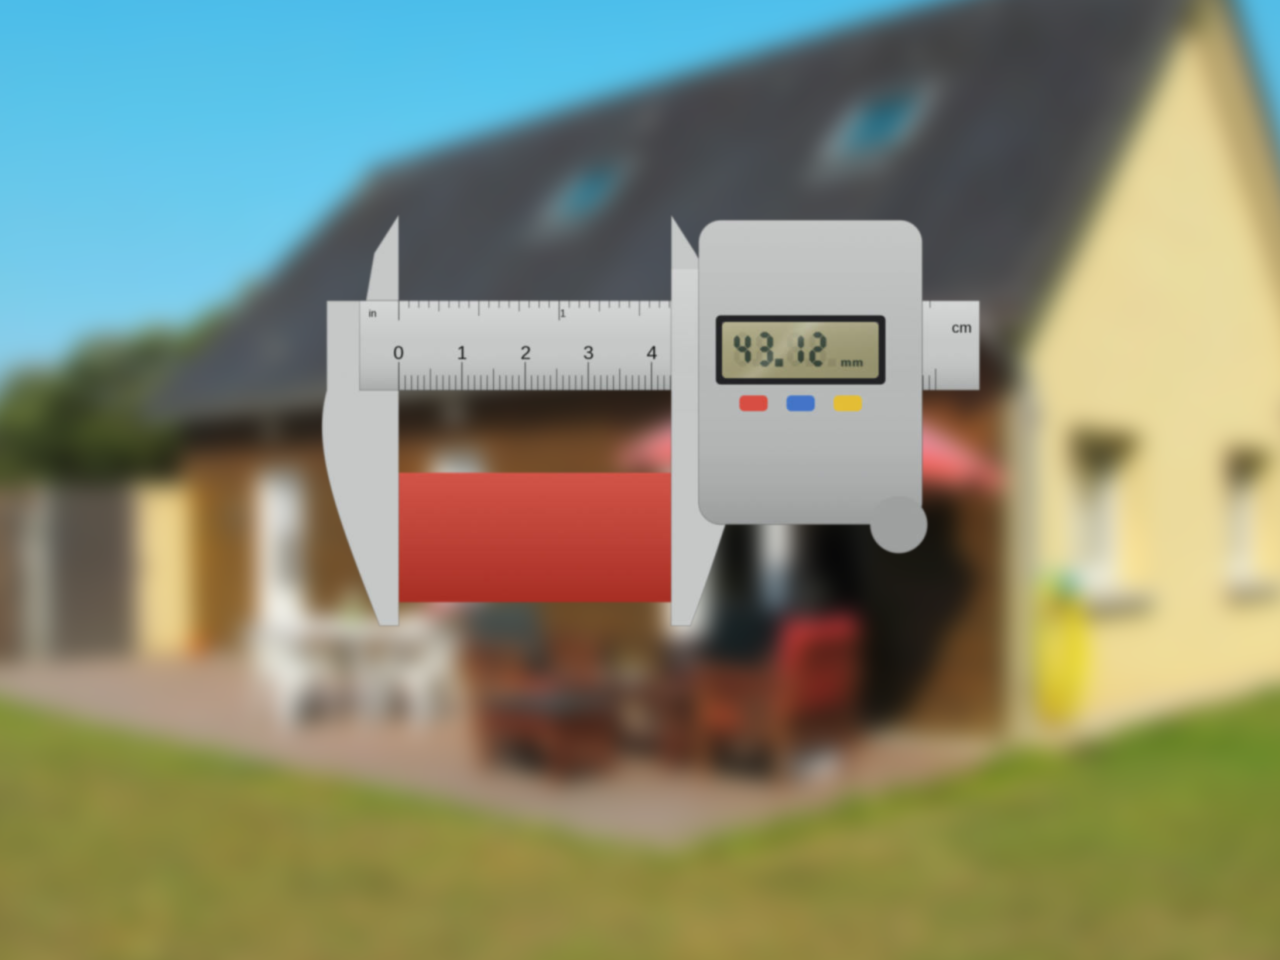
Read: 43.12mm
